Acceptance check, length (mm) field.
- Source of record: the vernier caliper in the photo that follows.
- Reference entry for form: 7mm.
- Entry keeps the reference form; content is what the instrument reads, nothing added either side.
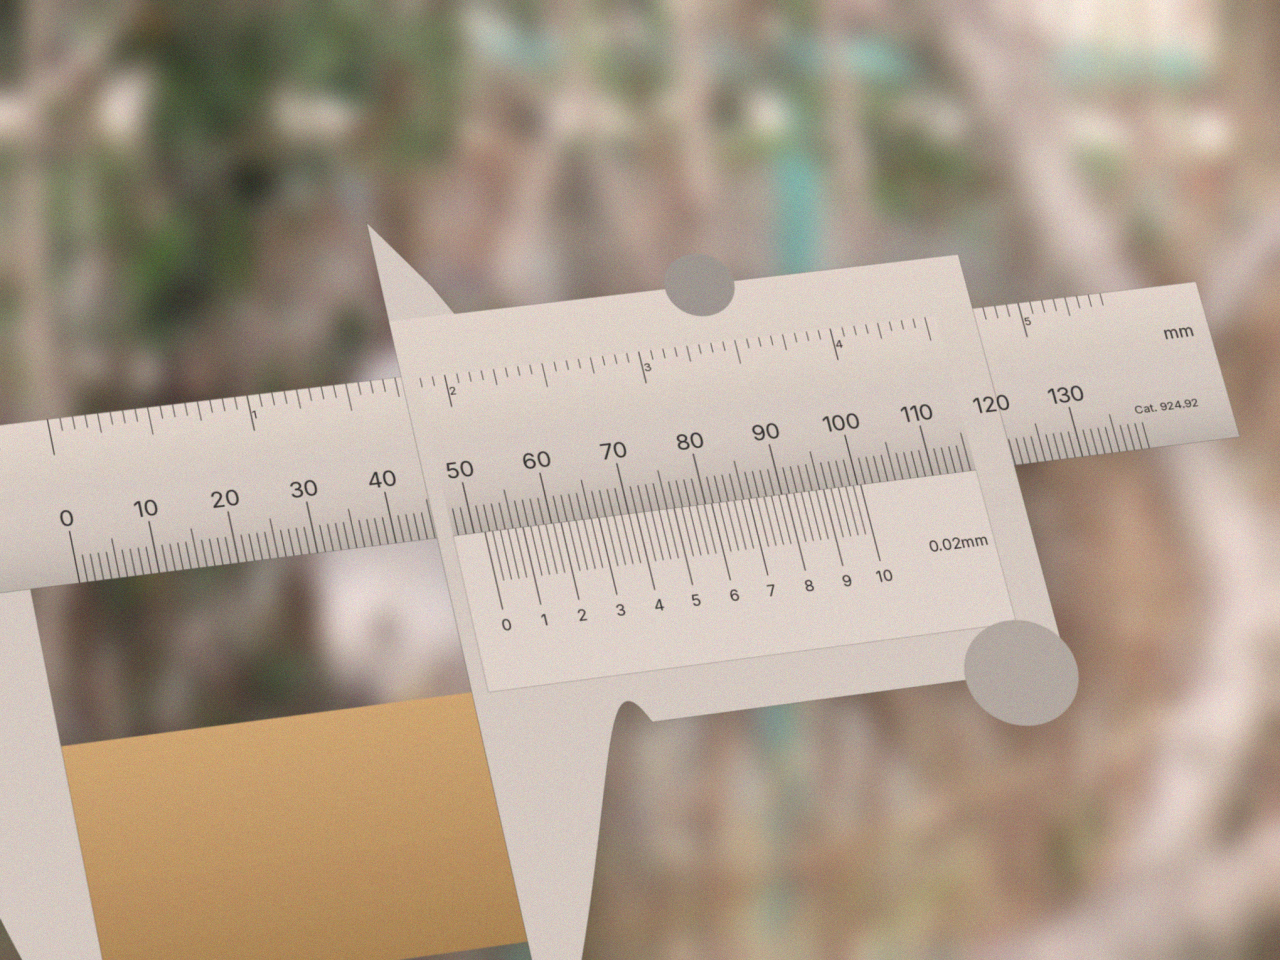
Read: 51.4mm
